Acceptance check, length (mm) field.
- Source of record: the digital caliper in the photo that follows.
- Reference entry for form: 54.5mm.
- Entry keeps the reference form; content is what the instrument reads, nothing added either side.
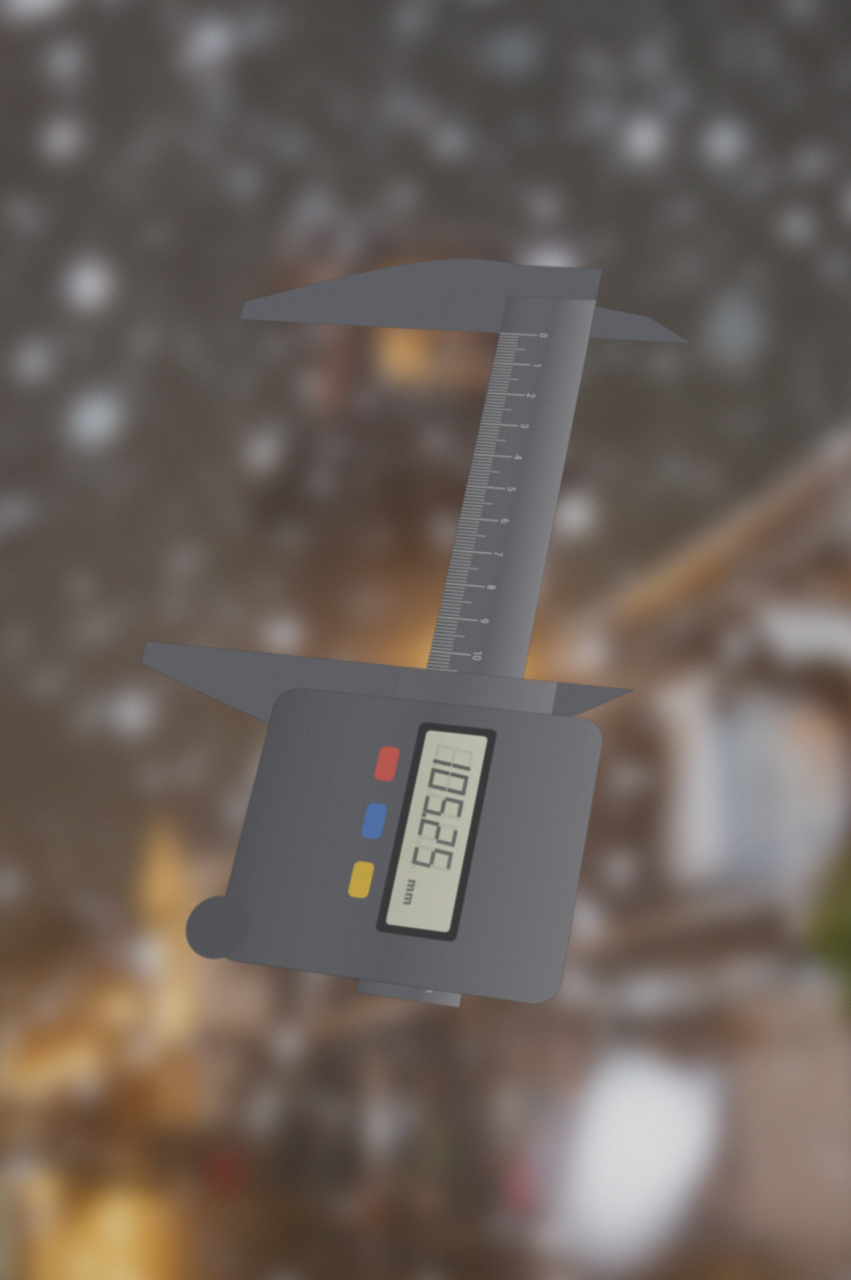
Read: 105.25mm
